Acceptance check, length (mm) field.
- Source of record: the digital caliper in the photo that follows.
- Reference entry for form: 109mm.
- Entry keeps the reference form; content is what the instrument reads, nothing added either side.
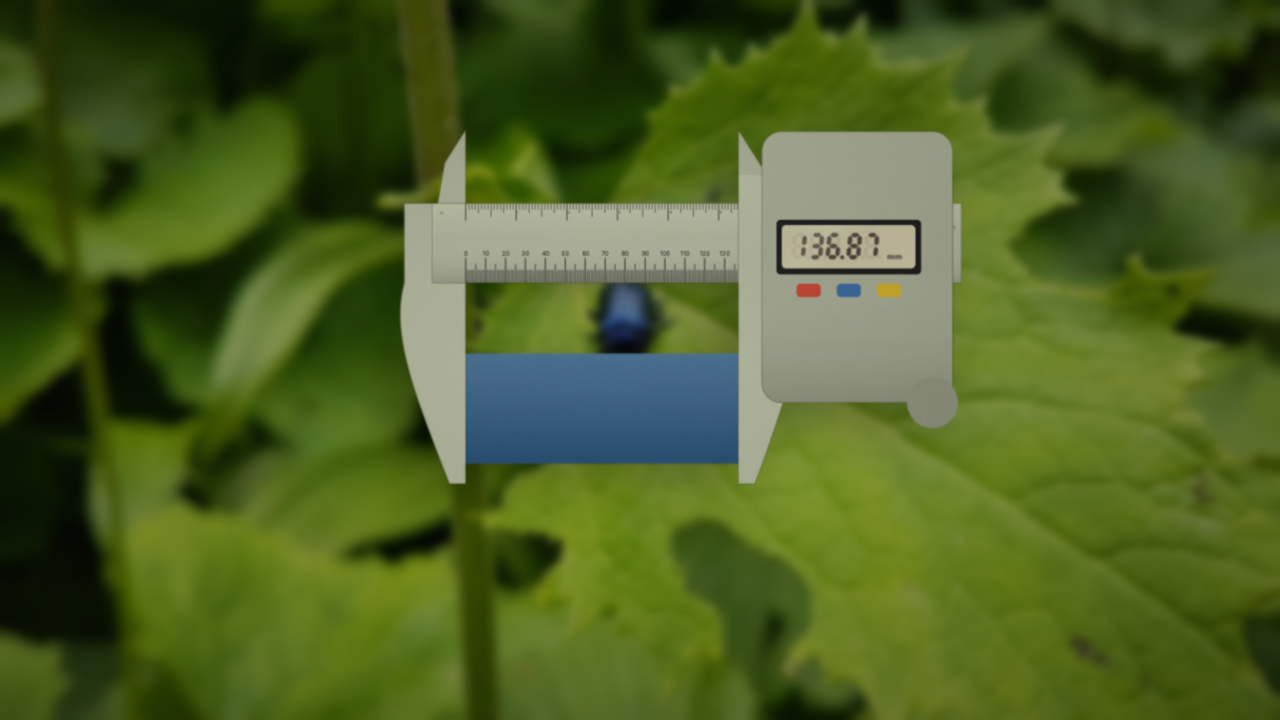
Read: 136.87mm
